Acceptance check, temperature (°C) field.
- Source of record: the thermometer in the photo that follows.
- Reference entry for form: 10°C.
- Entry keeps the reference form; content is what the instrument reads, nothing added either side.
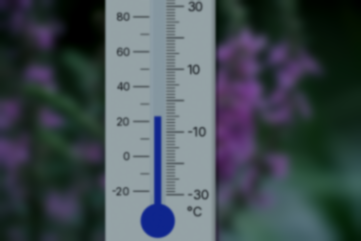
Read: -5°C
